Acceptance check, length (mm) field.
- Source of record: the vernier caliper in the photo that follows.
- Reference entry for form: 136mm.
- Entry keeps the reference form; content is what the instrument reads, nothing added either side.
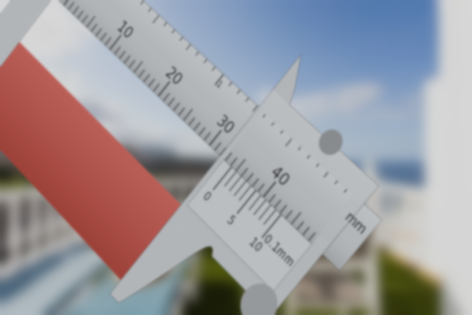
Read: 34.2mm
